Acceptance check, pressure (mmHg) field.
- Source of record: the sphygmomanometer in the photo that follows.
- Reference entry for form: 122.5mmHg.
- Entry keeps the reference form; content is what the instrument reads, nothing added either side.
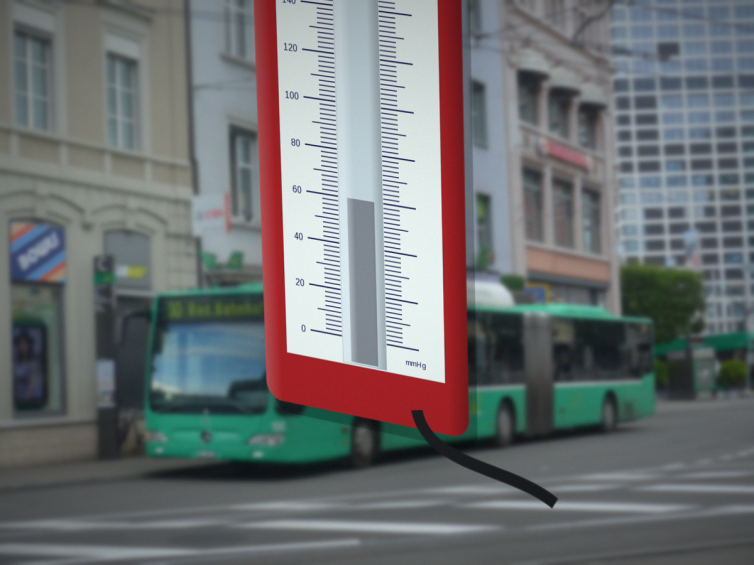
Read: 60mmHg
